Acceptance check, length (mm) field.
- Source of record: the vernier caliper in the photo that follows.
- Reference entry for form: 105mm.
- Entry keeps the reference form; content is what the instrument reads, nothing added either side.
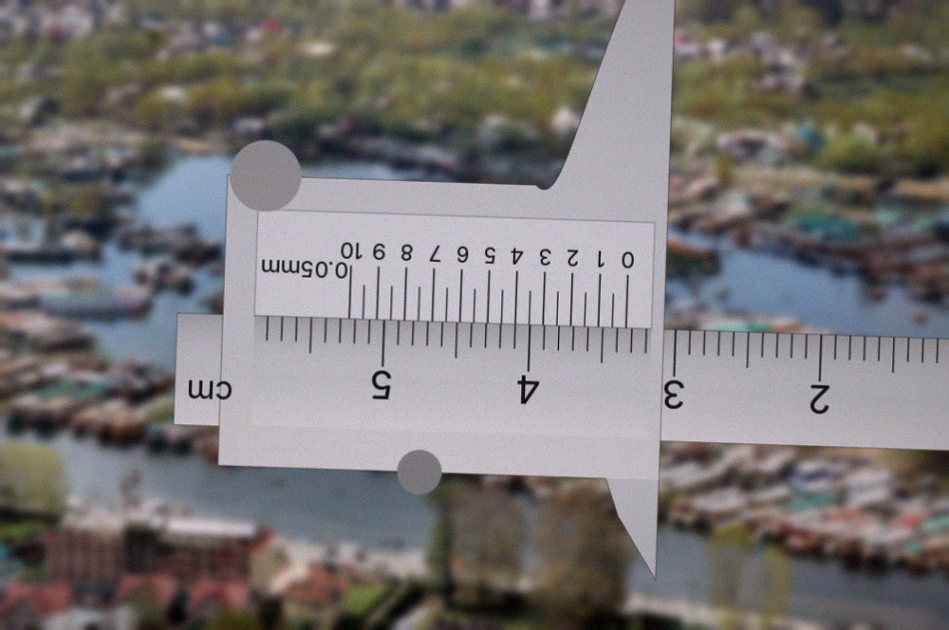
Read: 33.4mm
